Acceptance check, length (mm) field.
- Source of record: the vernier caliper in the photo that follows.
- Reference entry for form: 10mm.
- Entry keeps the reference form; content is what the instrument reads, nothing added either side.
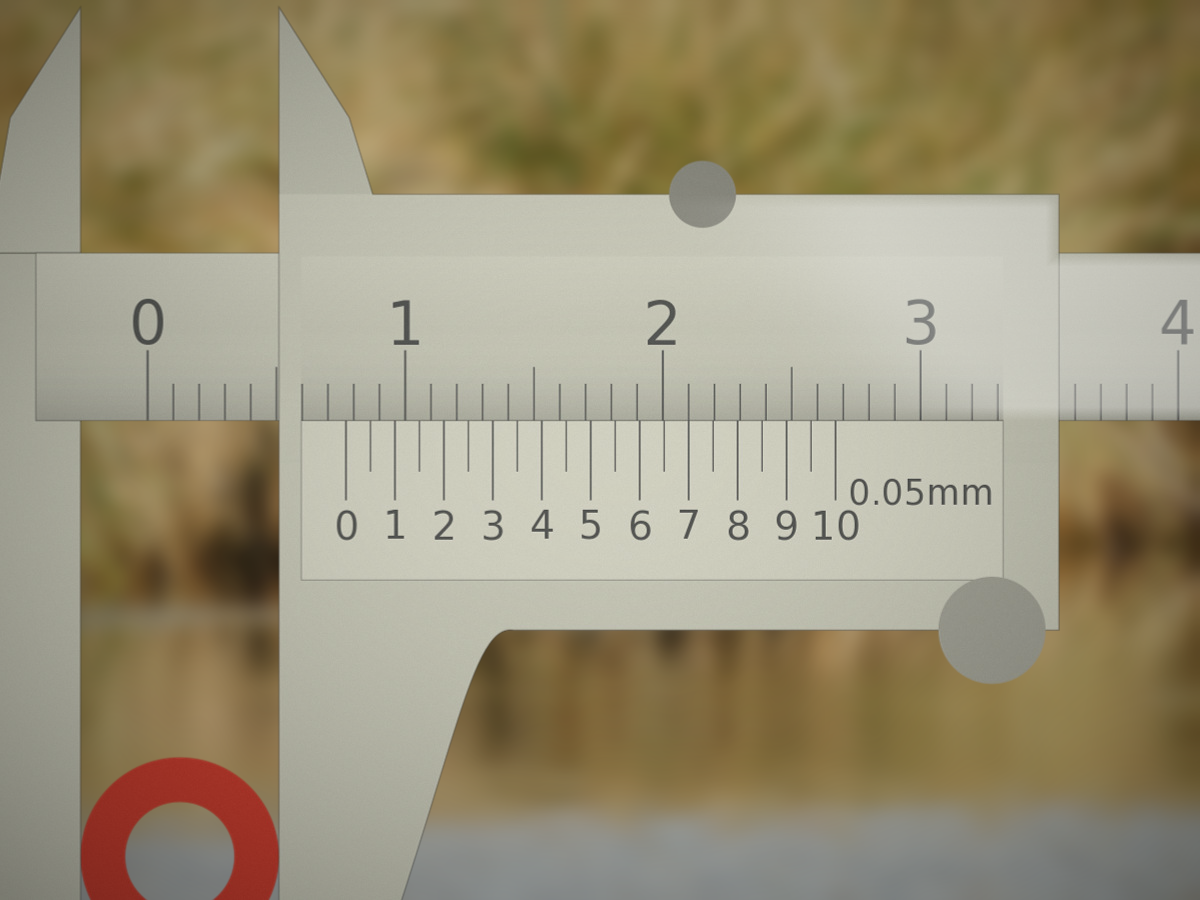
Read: 7.70mm
